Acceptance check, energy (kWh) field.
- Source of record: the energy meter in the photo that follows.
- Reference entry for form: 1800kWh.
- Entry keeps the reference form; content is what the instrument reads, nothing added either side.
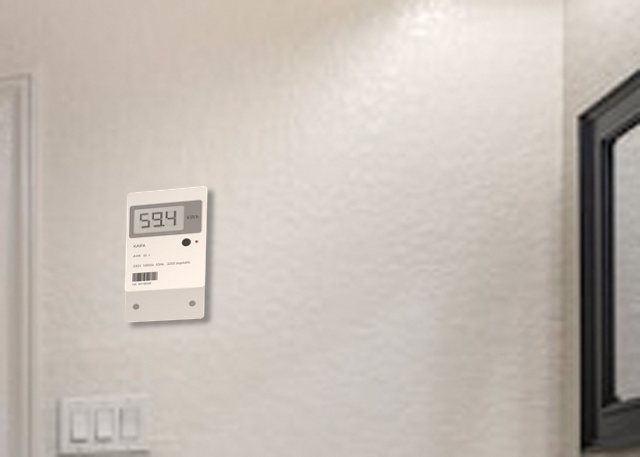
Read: 59.4kWh
